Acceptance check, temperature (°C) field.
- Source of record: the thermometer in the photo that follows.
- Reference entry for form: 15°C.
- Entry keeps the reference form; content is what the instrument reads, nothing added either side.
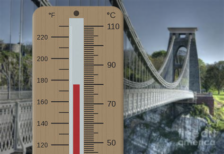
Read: 80°C
